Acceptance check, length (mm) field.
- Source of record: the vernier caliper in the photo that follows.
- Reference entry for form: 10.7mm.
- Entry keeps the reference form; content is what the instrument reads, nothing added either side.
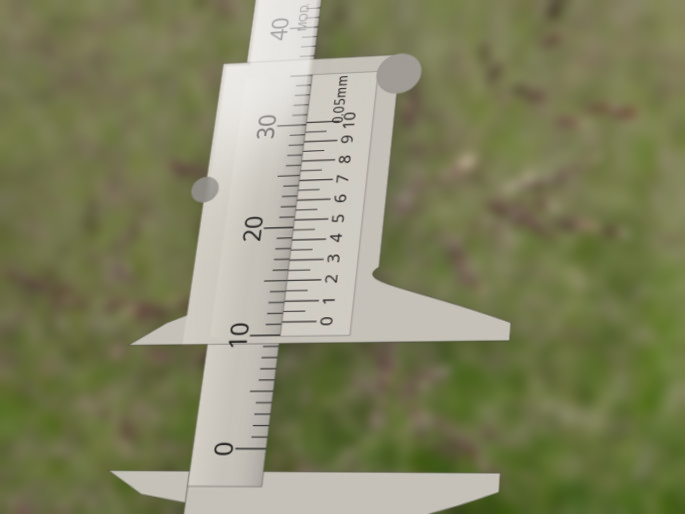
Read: 11.2mm
